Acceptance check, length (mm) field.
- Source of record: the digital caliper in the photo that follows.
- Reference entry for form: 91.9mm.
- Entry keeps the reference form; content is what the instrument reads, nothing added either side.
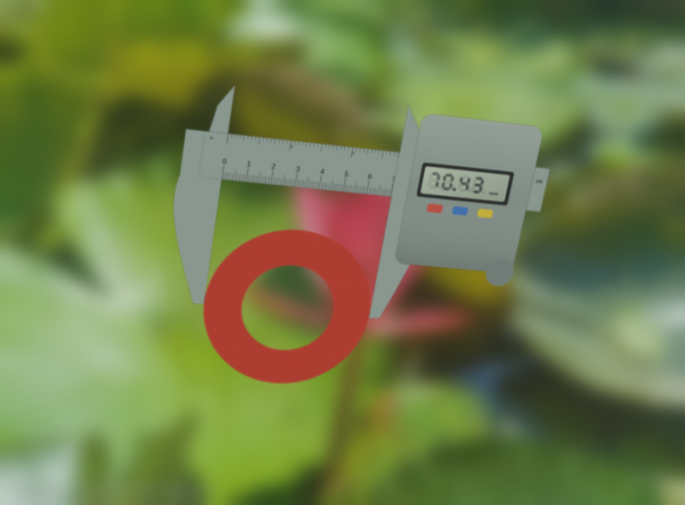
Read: 70.43mm
